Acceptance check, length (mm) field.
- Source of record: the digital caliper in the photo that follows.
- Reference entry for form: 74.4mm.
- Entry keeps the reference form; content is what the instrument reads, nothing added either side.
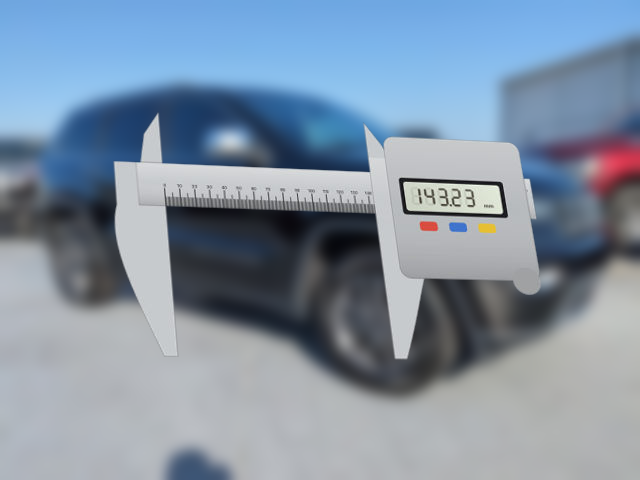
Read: 143.23mm
